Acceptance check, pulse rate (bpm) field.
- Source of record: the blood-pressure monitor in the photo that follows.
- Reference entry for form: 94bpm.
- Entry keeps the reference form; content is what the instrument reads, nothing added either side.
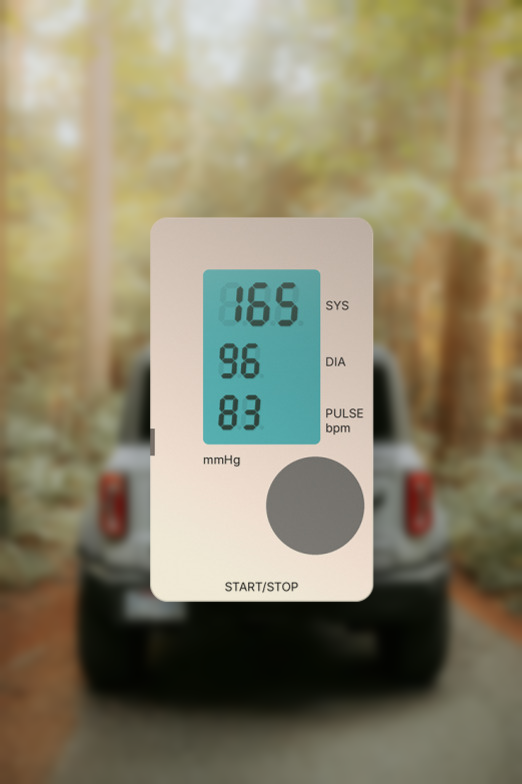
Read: 83bpm
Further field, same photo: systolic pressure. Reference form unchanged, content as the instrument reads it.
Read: 165mmHg
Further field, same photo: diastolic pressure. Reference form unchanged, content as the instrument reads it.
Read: 96mmHg
